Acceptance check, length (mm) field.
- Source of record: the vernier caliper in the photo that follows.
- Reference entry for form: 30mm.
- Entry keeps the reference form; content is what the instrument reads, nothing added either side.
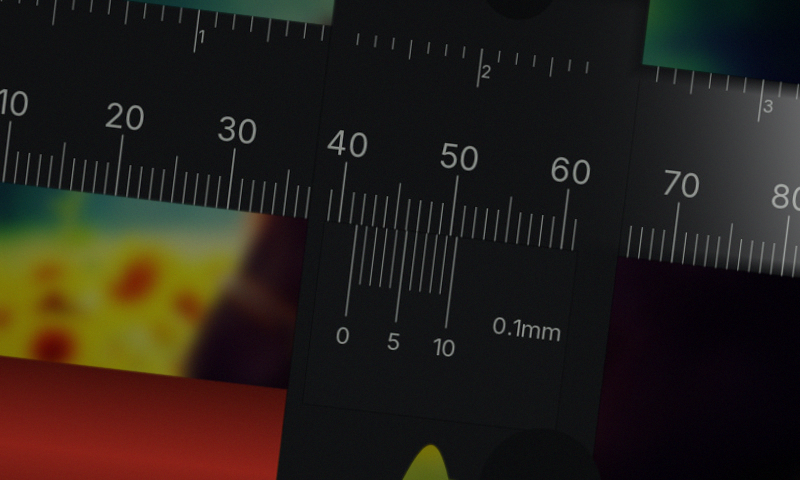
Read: 41.6mm
